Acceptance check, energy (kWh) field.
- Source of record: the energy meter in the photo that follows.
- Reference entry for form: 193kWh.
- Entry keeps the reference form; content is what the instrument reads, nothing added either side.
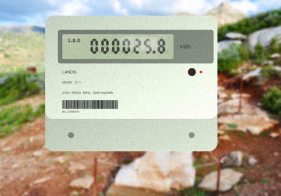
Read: 25.8kWh
